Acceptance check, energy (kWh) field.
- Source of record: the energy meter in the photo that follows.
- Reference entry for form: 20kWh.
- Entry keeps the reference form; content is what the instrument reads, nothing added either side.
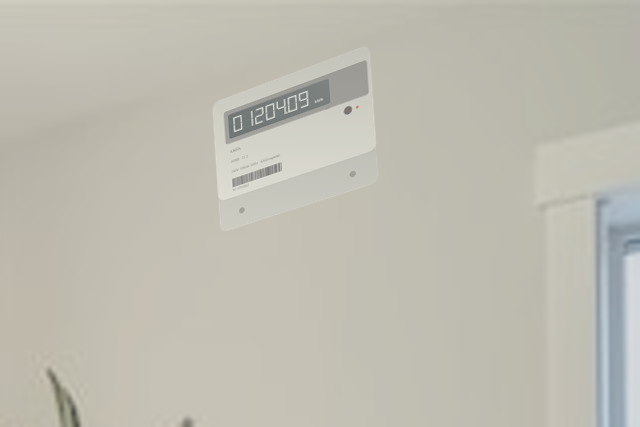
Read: 1204.09kWh
